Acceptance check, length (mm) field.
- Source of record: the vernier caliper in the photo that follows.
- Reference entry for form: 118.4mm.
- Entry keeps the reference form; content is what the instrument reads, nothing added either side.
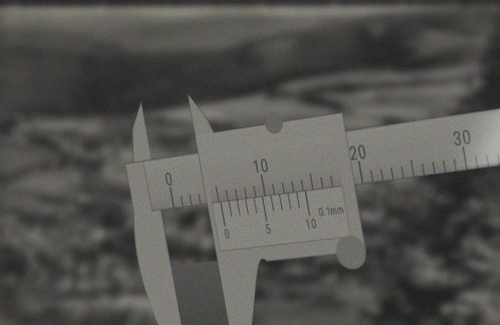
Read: 5.2mm
